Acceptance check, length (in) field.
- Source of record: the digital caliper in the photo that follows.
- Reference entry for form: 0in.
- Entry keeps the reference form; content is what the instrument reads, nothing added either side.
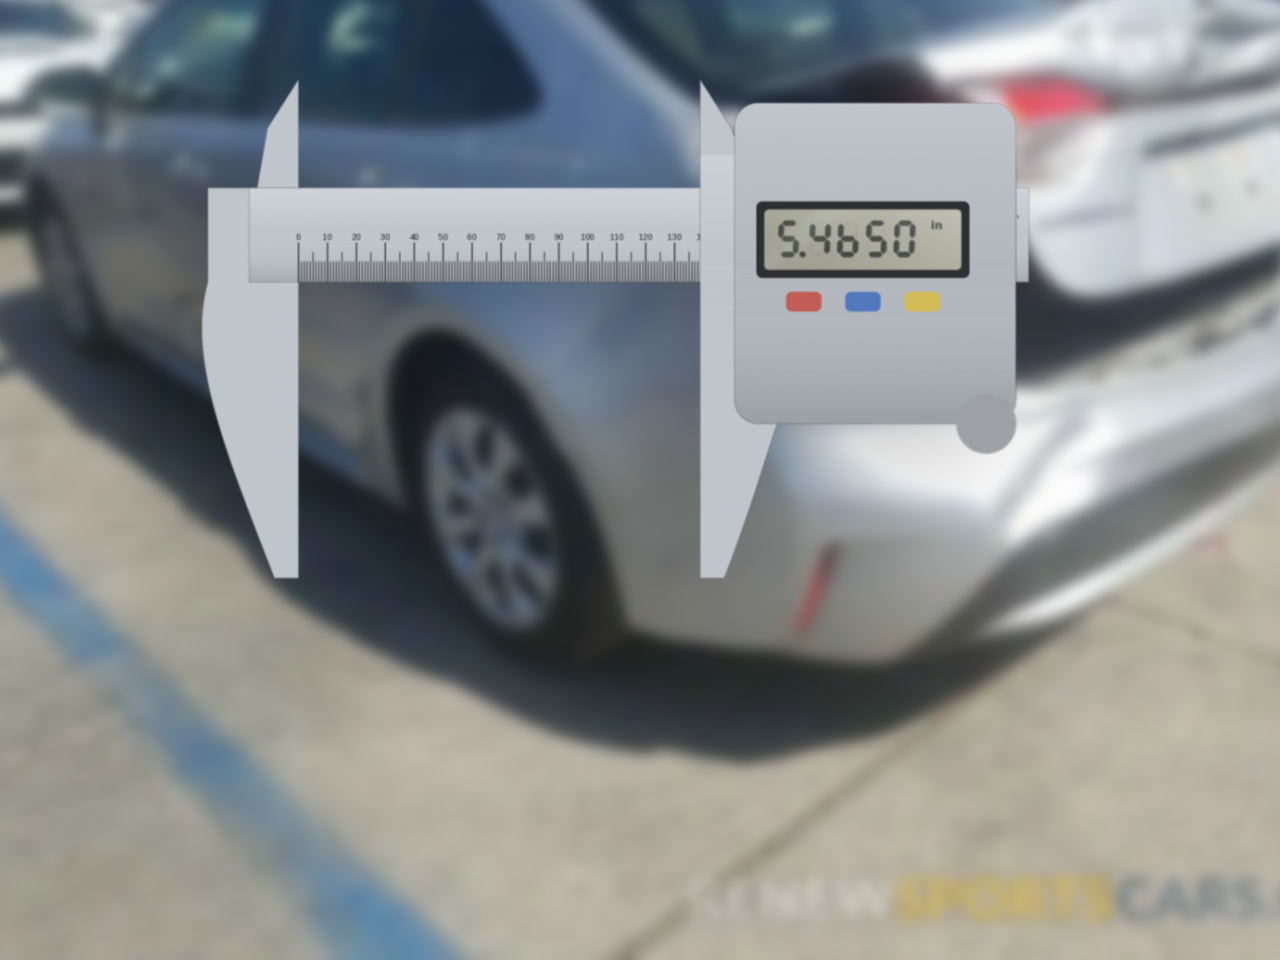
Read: 5.4650in
